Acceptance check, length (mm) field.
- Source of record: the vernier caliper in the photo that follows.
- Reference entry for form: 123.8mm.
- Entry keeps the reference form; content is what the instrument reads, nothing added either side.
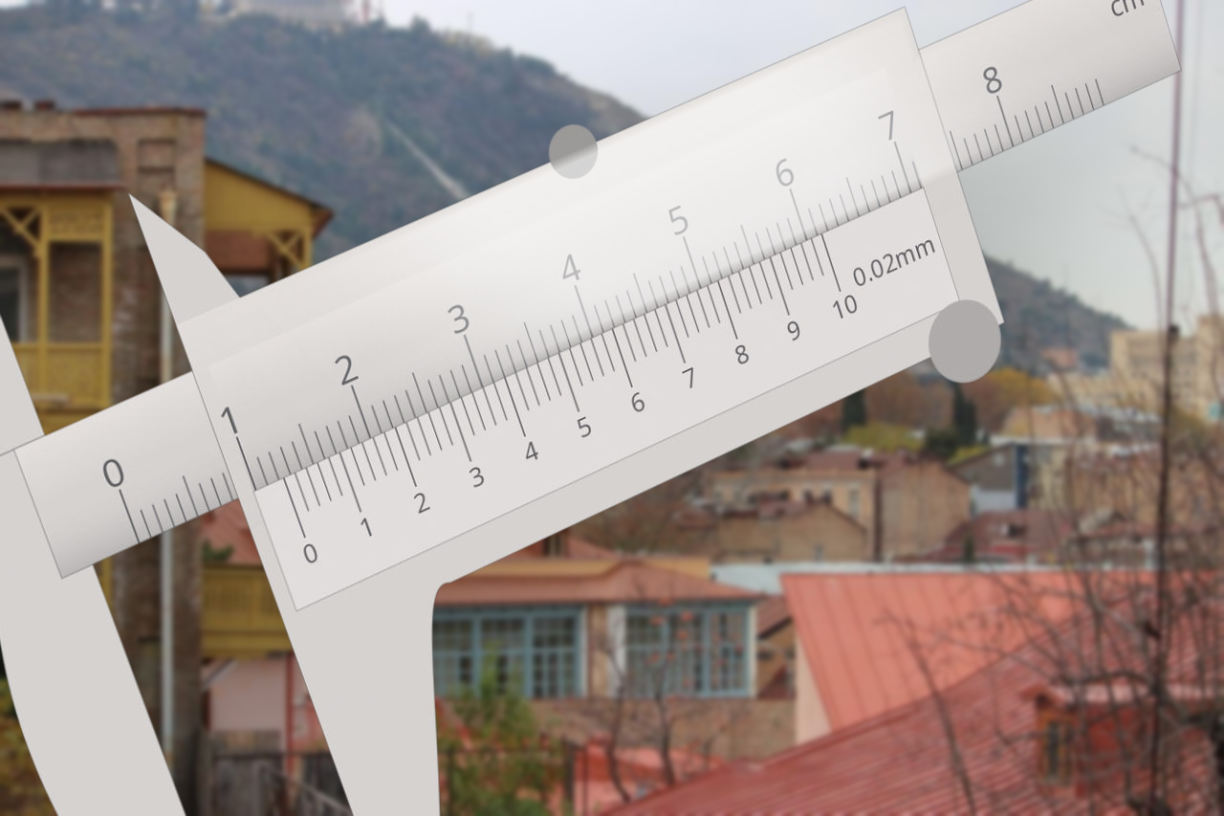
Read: 12.4mm
